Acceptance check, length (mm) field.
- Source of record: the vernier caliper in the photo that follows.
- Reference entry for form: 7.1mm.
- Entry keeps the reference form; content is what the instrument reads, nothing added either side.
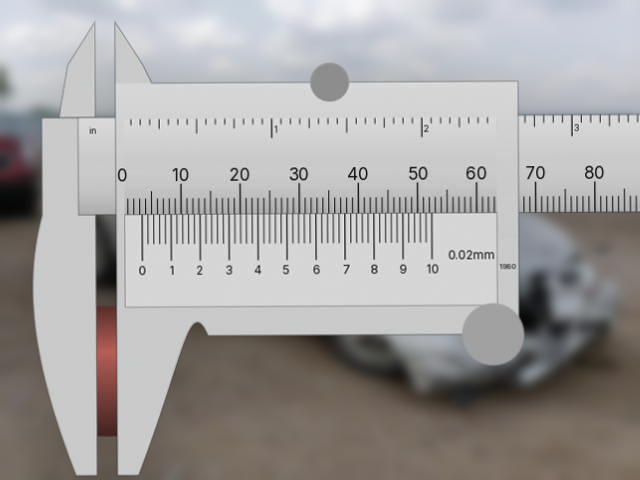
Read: 3.4mm
